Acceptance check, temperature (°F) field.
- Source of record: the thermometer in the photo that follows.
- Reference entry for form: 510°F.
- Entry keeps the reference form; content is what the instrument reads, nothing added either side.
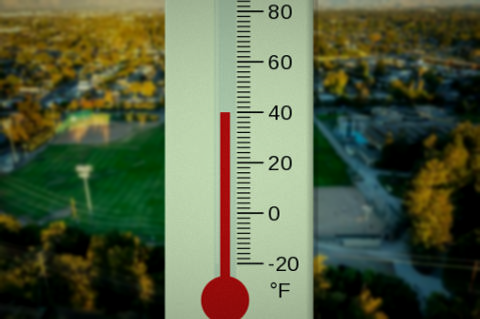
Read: 40°F
